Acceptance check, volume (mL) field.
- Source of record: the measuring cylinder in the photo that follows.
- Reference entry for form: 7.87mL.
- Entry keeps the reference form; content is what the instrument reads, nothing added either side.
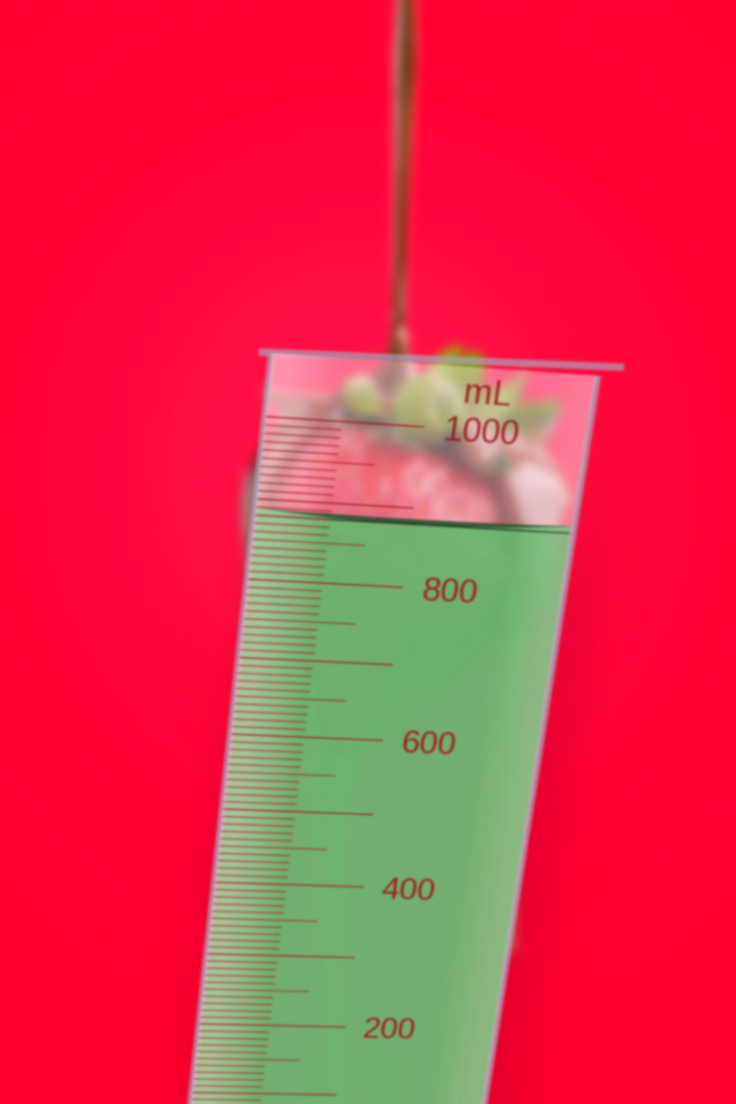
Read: 880mL
